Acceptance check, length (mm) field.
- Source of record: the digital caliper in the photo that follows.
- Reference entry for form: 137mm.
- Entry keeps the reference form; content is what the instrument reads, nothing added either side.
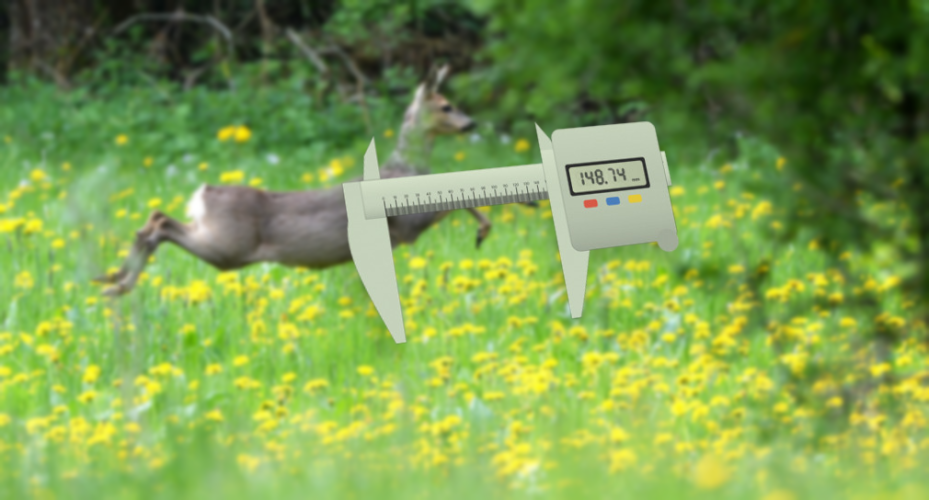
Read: 148.74mm
